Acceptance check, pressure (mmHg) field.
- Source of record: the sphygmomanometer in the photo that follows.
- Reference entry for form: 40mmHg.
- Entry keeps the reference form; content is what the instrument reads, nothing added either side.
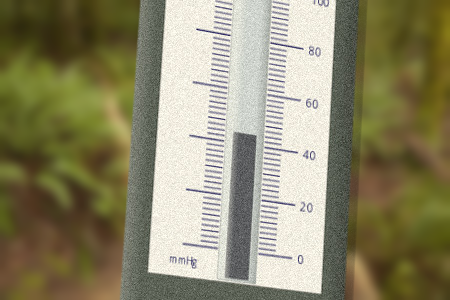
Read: 44mmHg
